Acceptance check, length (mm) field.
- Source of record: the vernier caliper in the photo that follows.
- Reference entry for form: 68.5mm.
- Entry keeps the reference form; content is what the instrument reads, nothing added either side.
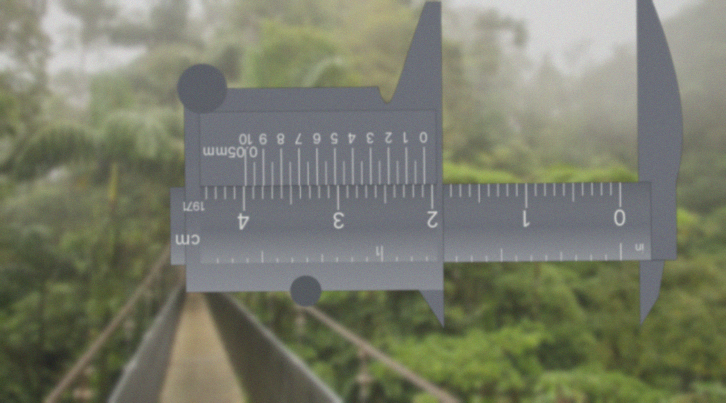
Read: 20.8mm
